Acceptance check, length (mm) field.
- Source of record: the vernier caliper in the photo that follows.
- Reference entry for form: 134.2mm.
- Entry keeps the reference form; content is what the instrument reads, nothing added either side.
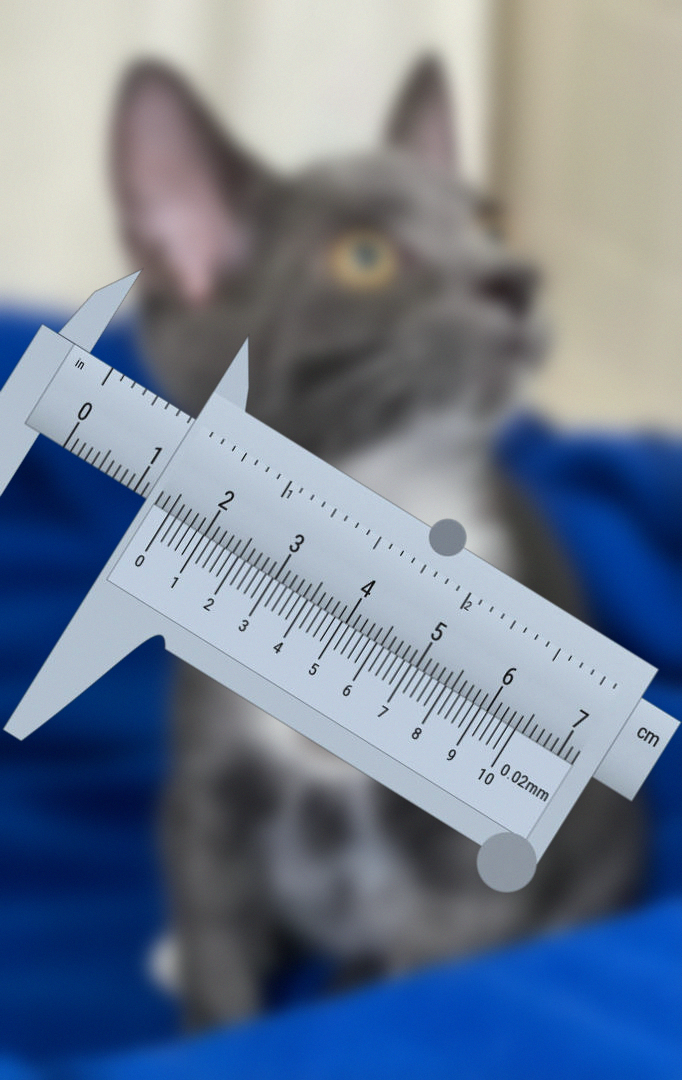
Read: 15.0mm
